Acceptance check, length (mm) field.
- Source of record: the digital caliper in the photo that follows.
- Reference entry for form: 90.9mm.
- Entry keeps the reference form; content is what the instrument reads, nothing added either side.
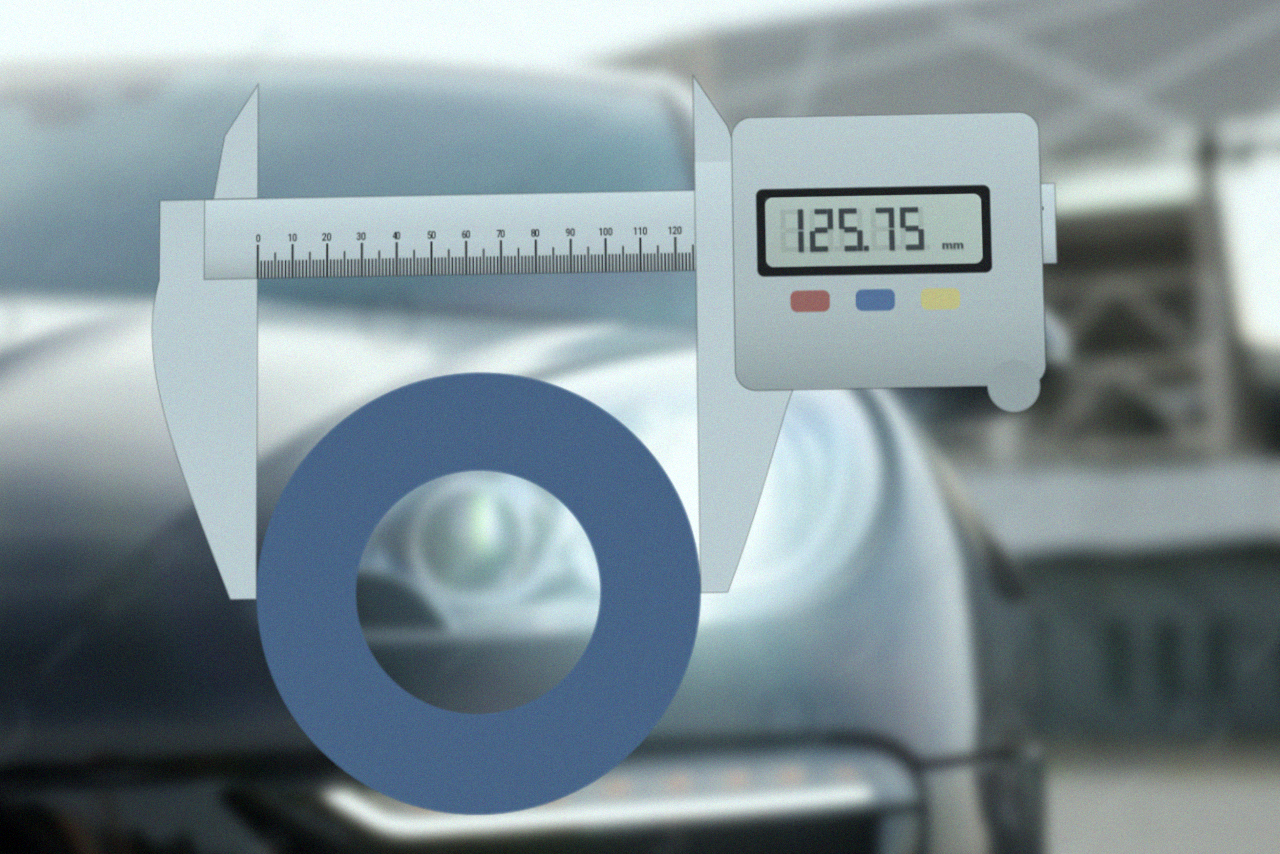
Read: 125.75mm
